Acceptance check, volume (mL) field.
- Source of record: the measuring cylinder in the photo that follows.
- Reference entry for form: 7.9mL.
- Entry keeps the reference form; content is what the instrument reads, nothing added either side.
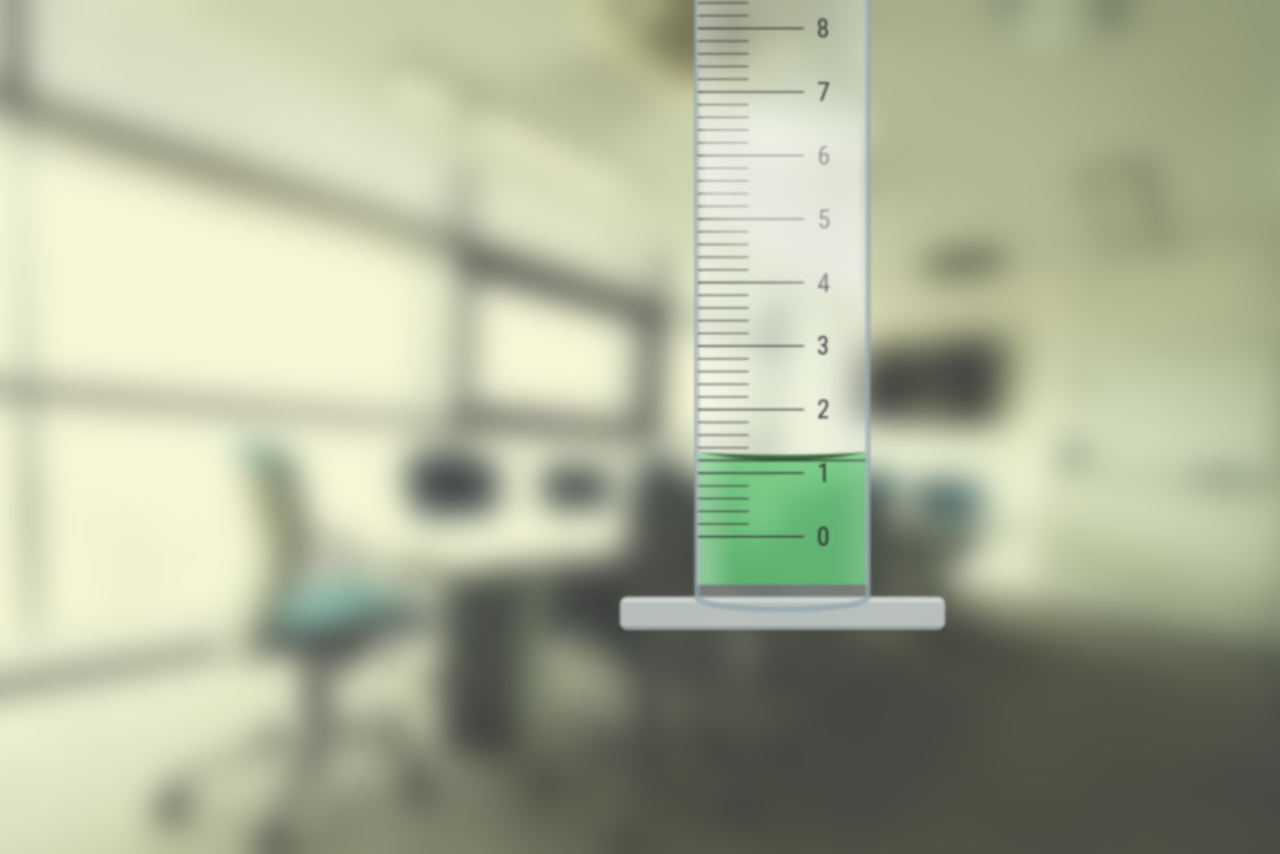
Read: 1.2mL
